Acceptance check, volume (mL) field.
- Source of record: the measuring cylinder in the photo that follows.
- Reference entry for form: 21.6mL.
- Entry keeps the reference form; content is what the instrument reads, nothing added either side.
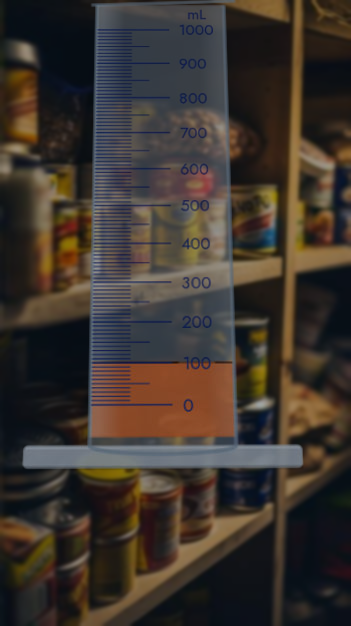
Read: 100mL
